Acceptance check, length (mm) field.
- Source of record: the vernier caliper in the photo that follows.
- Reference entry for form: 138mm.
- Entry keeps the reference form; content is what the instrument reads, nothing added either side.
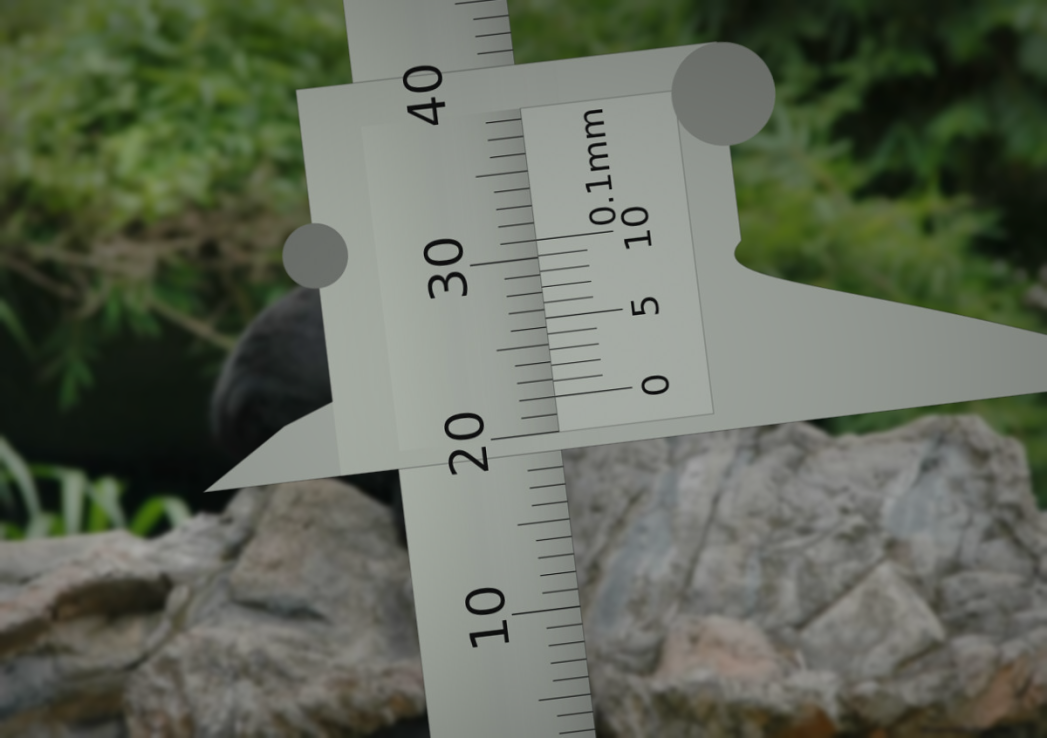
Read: 22.0mm
